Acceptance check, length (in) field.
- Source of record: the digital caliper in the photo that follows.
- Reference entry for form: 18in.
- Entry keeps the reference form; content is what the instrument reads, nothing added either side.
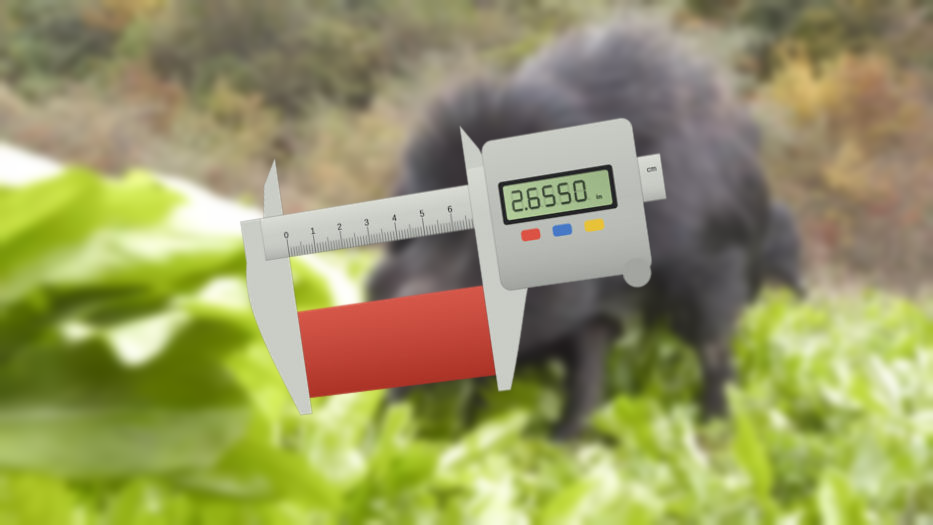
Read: 2.6550in
